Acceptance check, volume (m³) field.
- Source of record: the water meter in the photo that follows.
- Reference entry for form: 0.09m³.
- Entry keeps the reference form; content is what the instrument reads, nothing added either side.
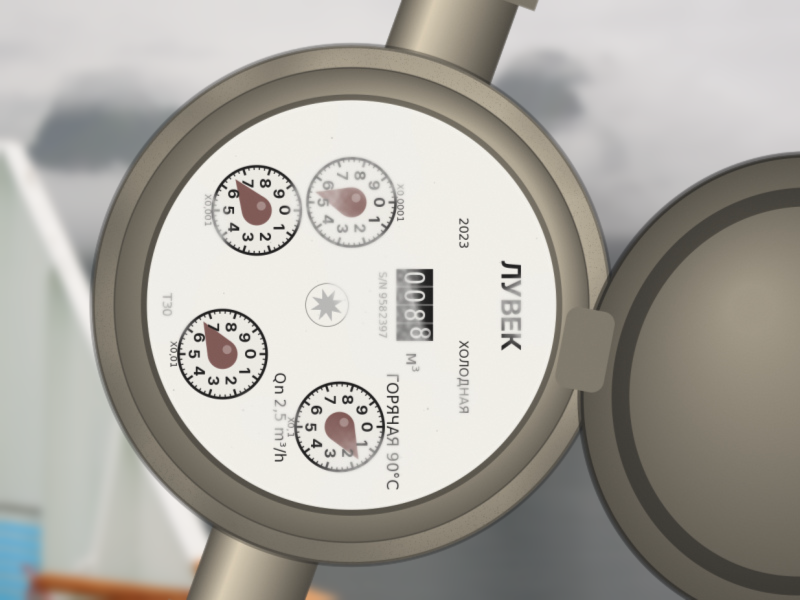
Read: 88.1665m³
